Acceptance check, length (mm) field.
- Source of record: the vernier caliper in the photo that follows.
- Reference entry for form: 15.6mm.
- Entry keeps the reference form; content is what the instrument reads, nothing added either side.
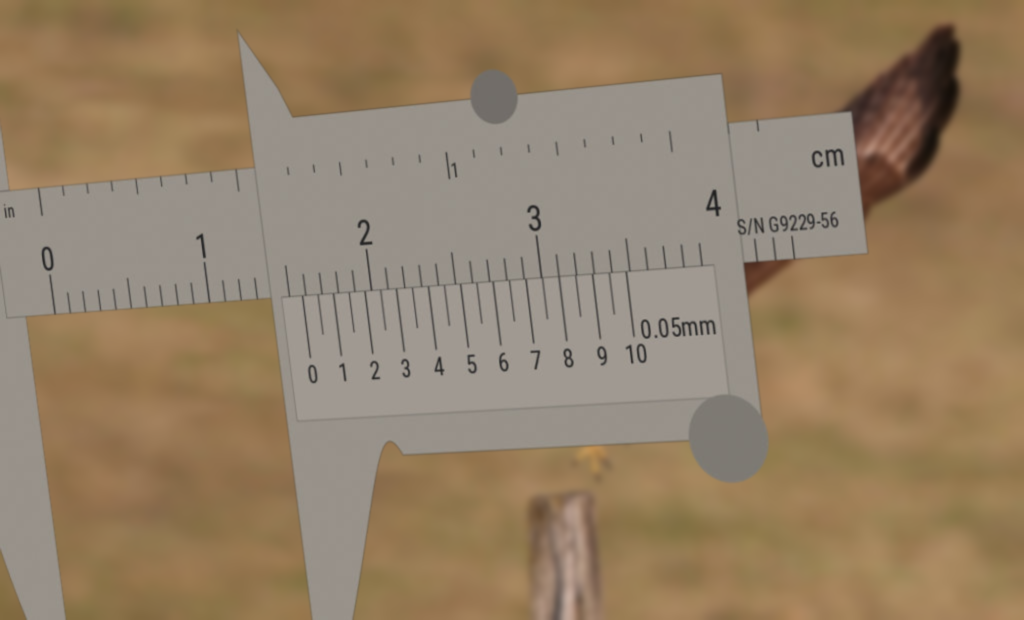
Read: 15.8mm
